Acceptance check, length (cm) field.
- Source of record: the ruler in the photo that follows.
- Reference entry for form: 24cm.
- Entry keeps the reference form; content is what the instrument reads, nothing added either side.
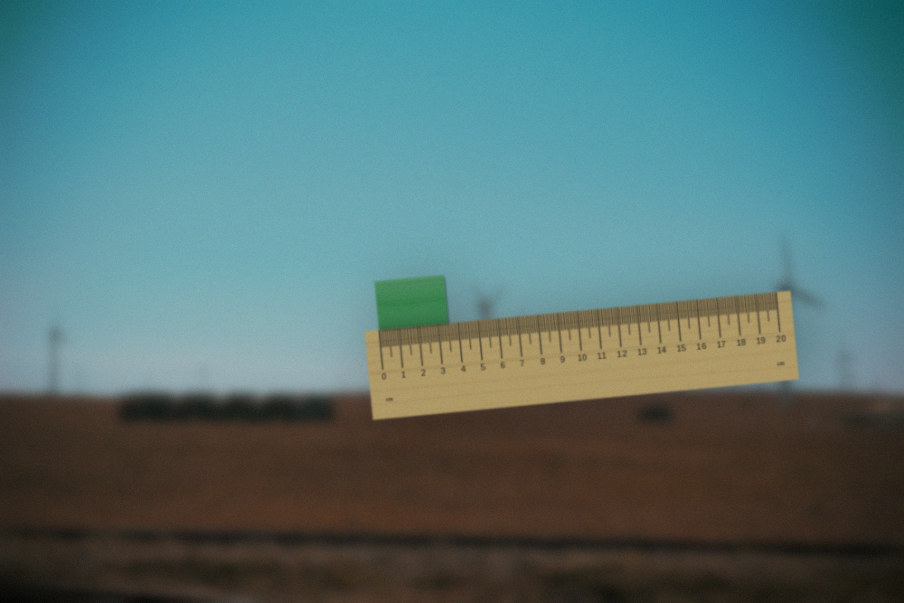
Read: 3.5cm
